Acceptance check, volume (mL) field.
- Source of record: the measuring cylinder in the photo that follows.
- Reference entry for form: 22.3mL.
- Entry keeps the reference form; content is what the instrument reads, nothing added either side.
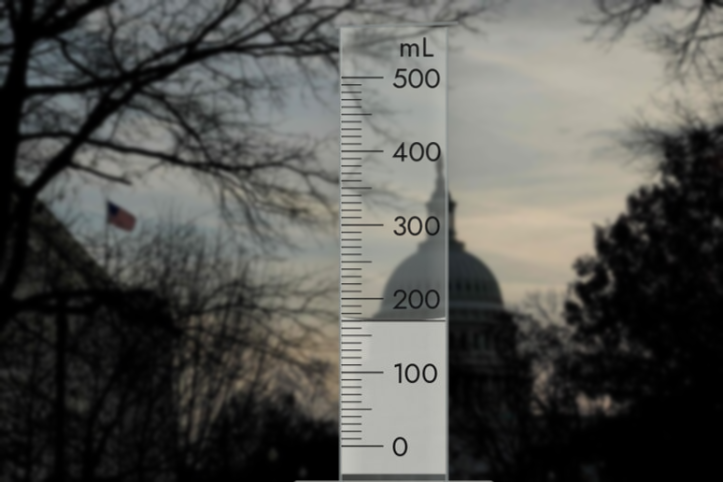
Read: 170mL
